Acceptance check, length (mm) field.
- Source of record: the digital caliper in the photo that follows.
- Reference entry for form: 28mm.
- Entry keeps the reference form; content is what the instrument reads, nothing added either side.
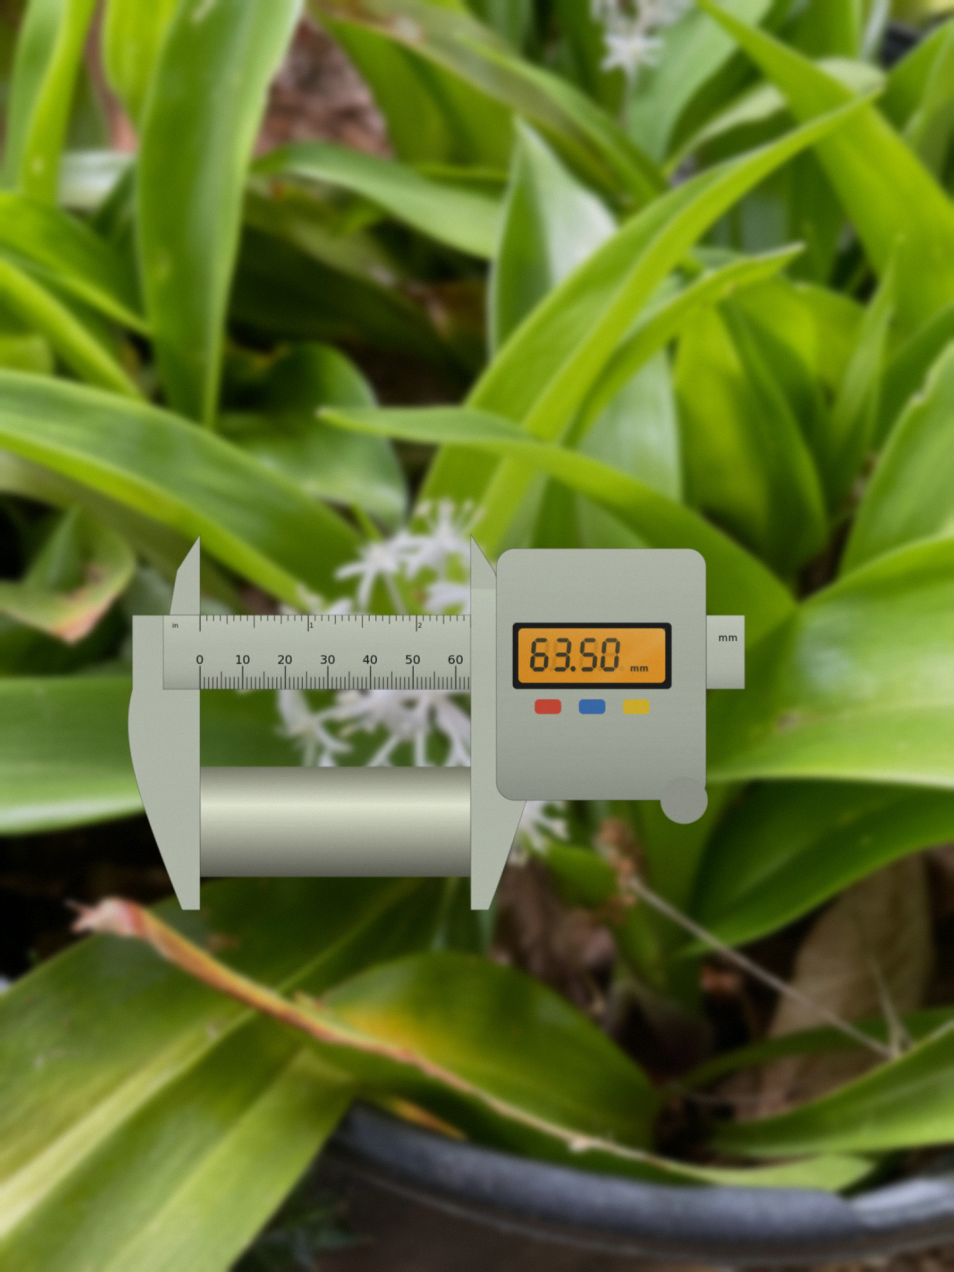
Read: 63.50mm
